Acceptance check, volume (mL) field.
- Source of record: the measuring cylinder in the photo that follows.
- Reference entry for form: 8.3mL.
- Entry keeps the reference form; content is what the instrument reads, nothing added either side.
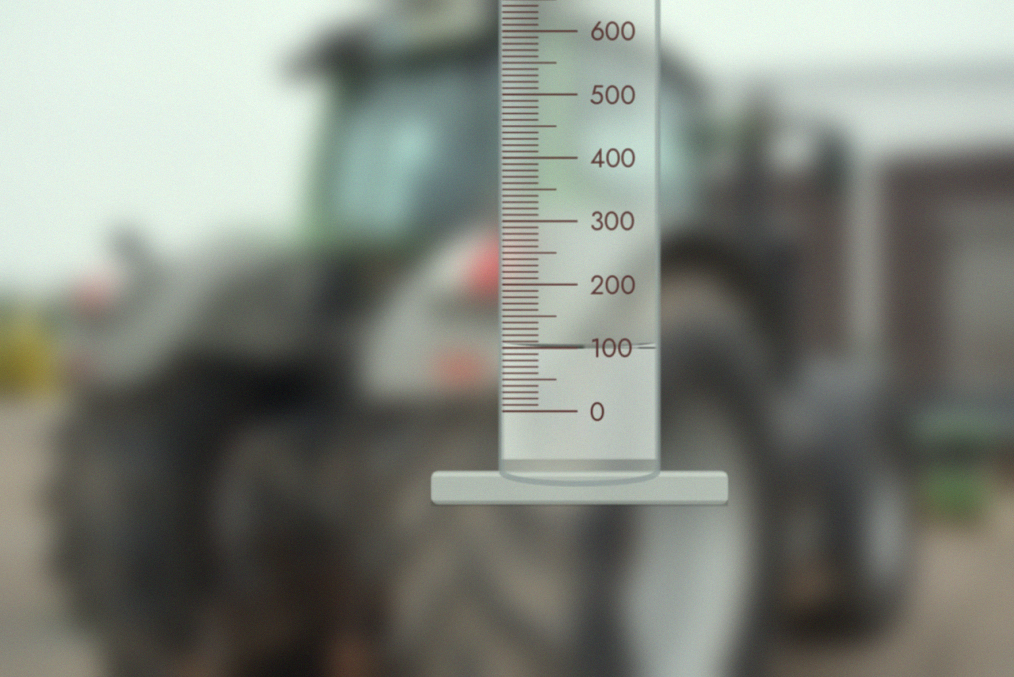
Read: 100mL
